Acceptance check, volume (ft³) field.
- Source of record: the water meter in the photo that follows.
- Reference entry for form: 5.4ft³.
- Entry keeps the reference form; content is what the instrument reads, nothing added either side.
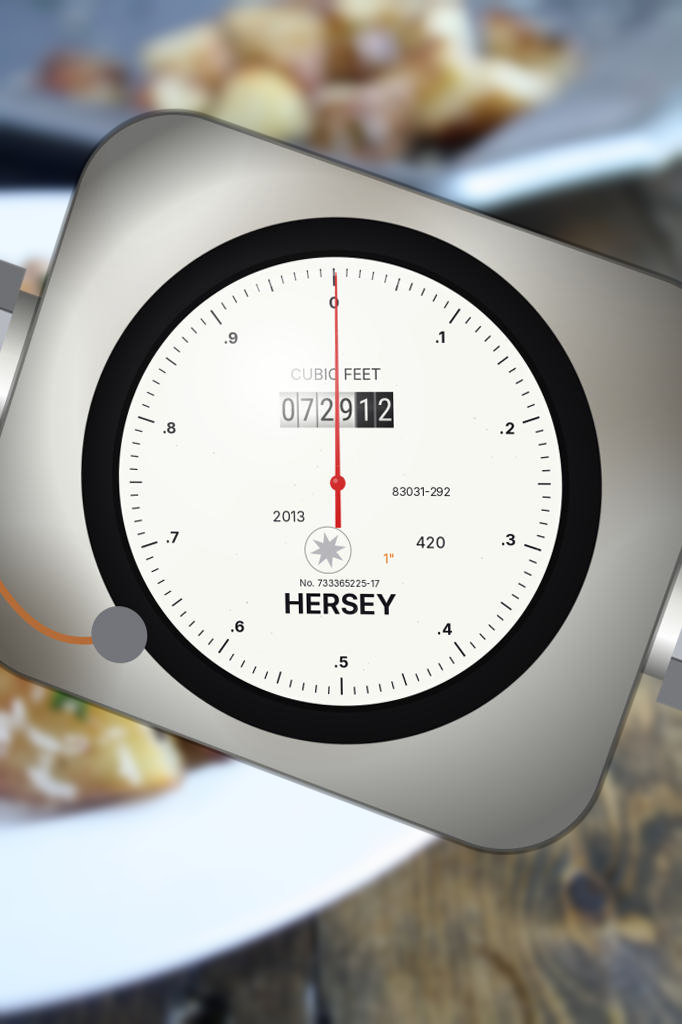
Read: 72912.00ft³
